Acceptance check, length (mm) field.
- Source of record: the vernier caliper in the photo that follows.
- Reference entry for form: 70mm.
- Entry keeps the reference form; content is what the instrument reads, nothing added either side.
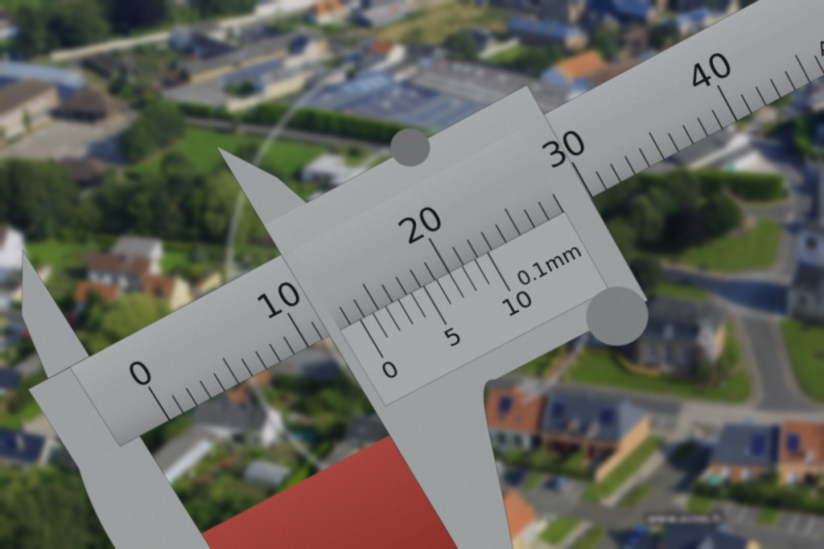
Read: 13.7mm
